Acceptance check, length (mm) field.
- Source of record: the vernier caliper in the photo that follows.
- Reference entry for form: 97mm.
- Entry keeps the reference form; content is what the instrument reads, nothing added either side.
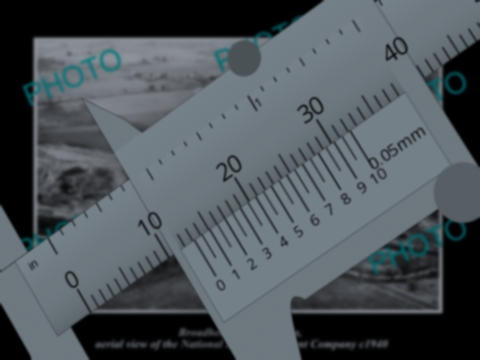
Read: 13.2mm
